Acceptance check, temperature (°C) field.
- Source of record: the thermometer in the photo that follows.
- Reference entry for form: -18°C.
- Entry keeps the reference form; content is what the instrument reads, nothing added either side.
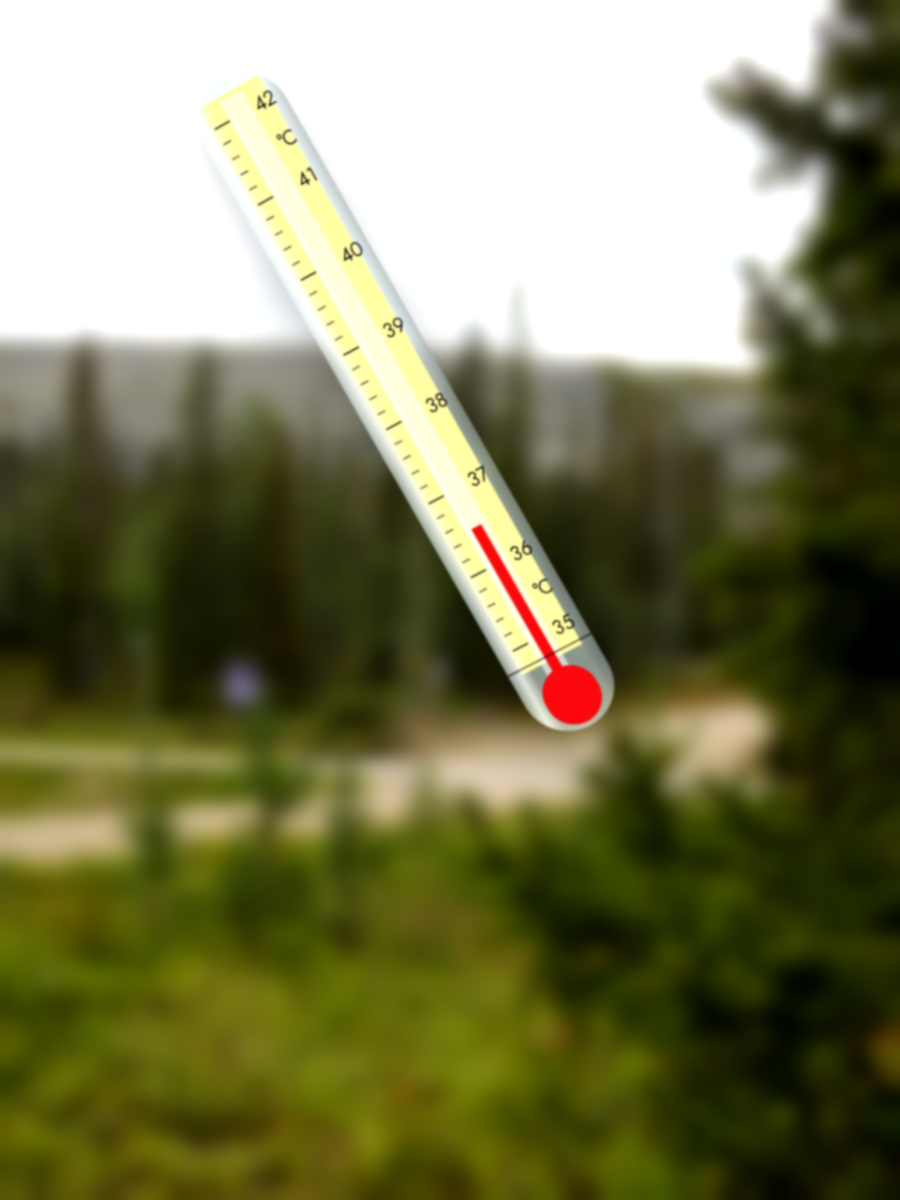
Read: 36.5°C
